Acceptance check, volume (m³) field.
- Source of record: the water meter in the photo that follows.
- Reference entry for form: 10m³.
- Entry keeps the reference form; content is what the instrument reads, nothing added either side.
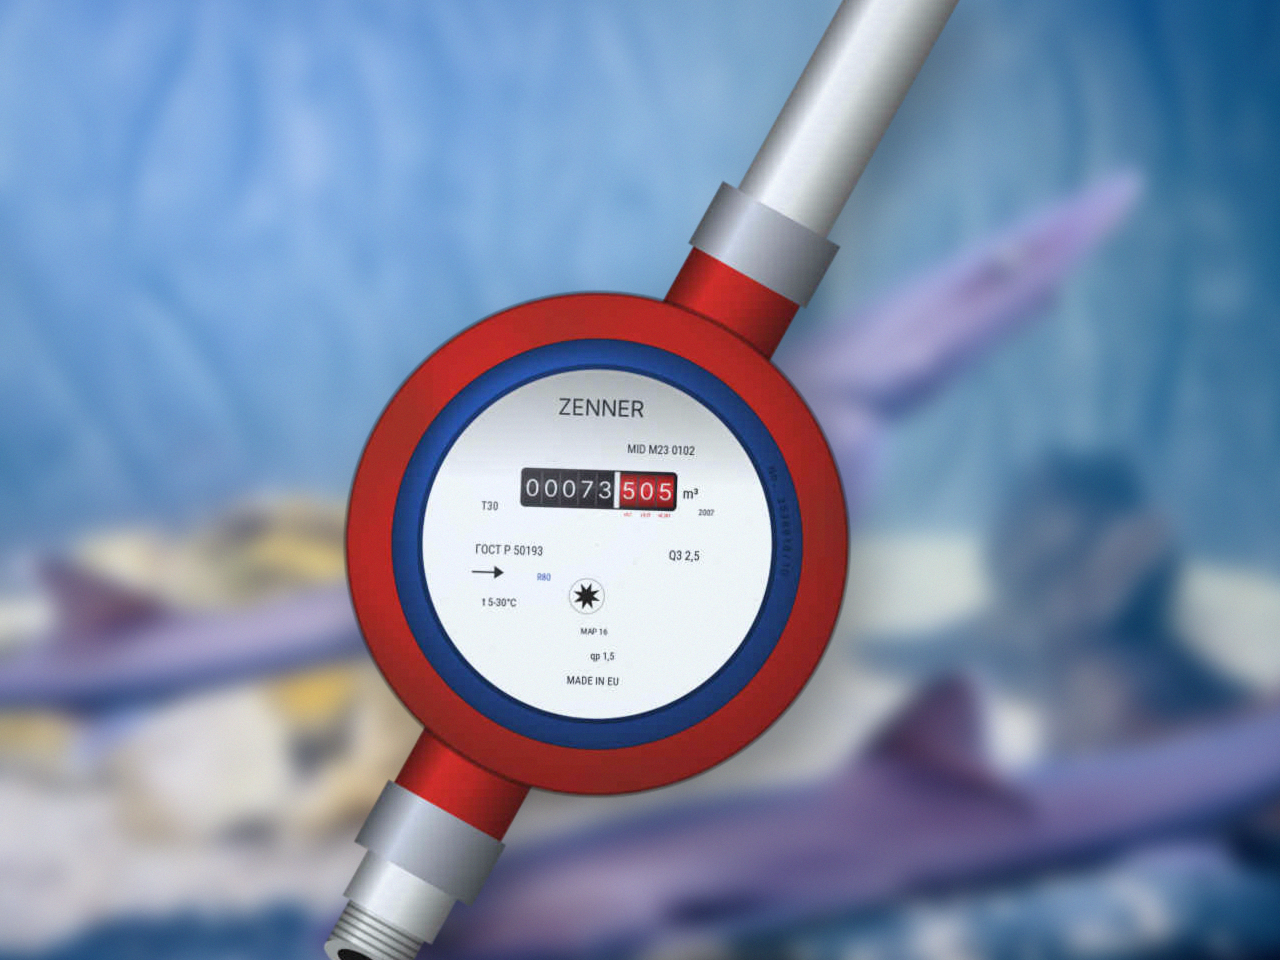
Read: 73.505m³
